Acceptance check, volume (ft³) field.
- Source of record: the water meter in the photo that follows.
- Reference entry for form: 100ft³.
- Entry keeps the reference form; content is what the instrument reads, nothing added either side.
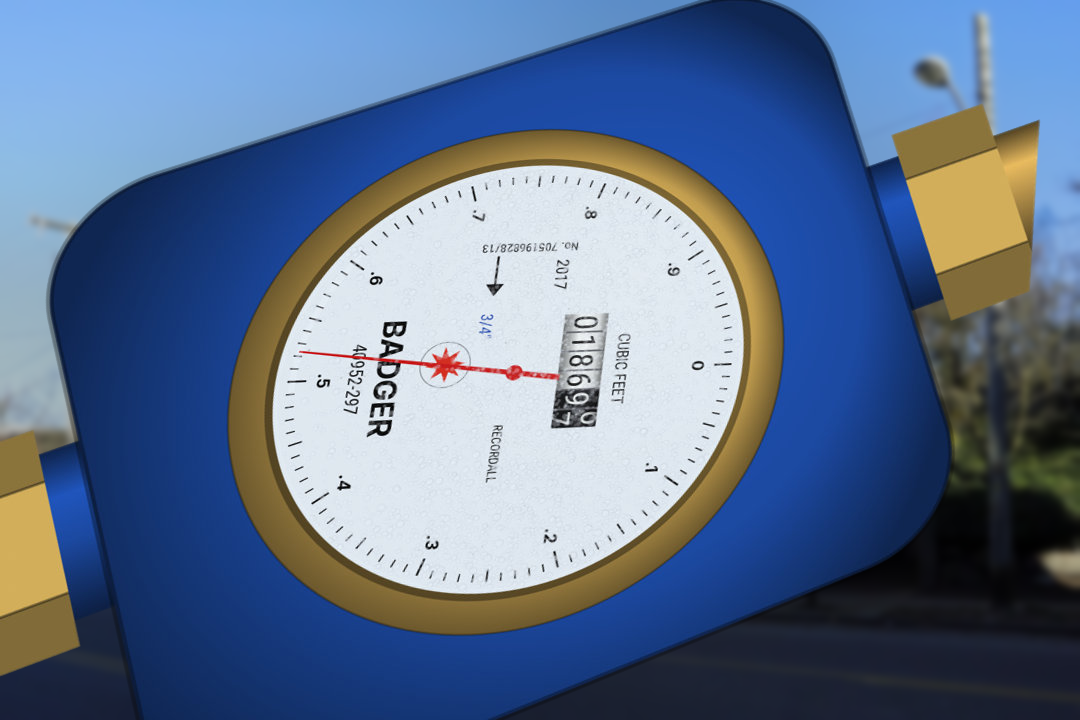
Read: 18696.52ft³
